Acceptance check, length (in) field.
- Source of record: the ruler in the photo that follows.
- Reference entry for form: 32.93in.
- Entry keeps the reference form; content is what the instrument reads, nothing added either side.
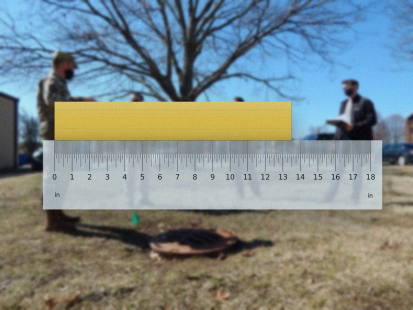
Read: 13.5in
